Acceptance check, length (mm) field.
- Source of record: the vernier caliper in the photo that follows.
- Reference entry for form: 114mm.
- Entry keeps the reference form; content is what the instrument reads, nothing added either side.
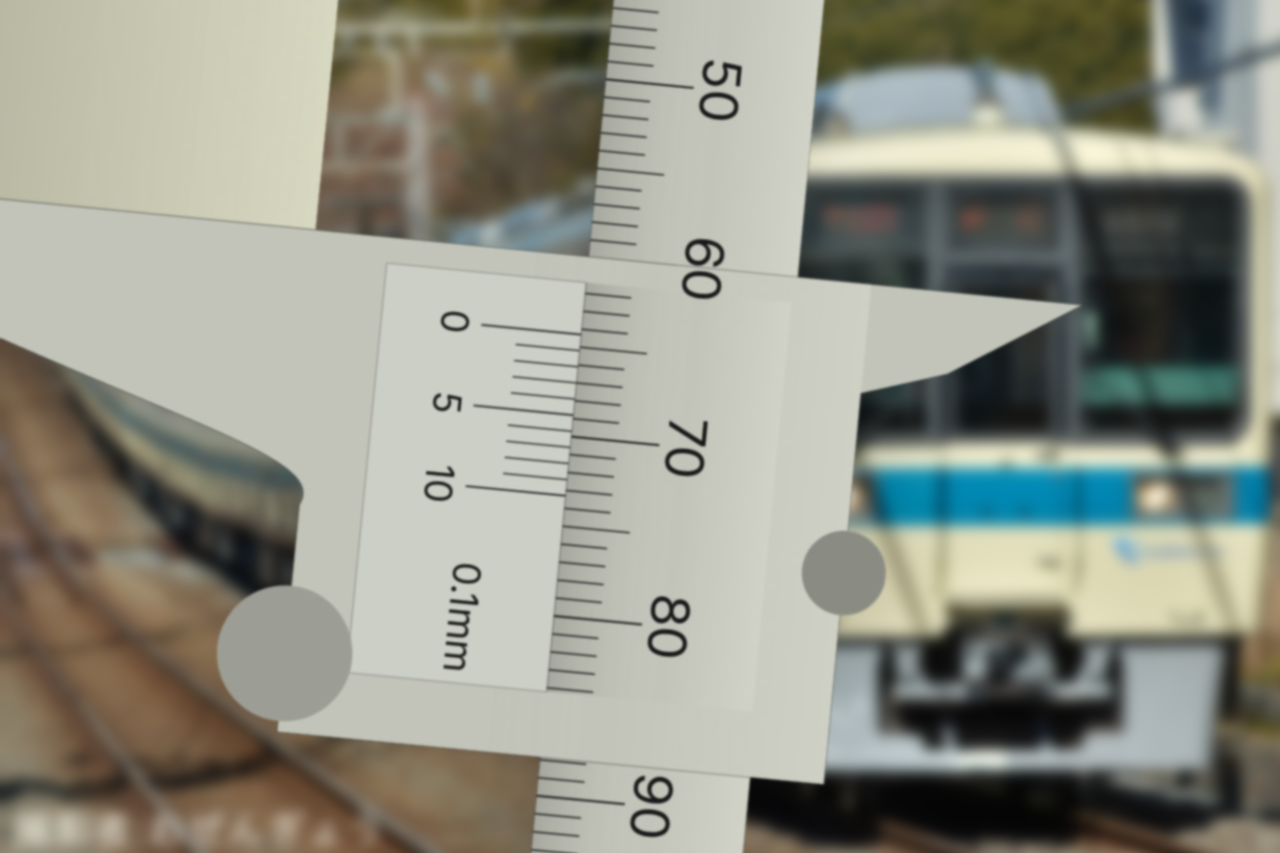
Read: 64.3mm
